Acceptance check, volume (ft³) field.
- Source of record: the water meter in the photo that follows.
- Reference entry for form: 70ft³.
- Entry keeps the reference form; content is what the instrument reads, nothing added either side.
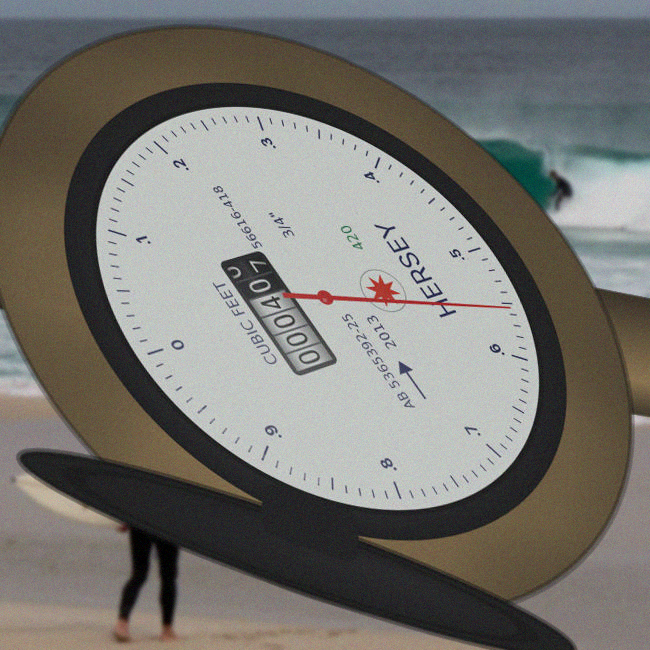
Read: 406.55ft³
